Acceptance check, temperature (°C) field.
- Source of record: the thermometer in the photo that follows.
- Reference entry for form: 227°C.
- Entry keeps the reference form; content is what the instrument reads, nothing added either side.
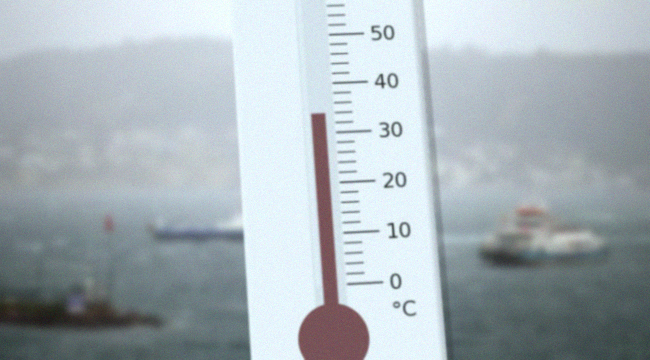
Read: 34°C
